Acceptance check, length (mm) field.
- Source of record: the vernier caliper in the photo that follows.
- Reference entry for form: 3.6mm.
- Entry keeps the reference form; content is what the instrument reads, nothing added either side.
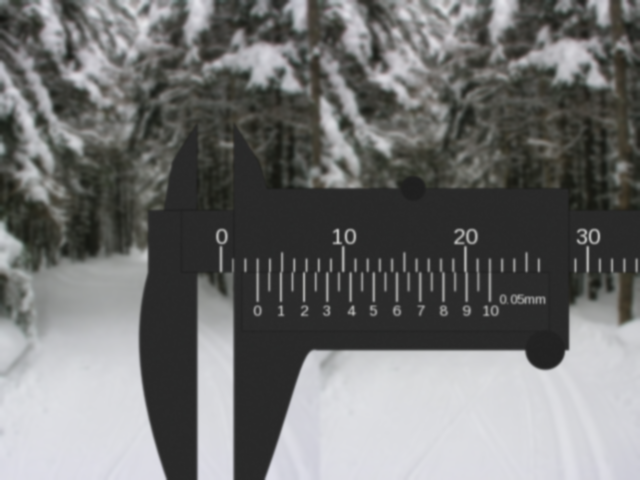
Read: 3.0mm
